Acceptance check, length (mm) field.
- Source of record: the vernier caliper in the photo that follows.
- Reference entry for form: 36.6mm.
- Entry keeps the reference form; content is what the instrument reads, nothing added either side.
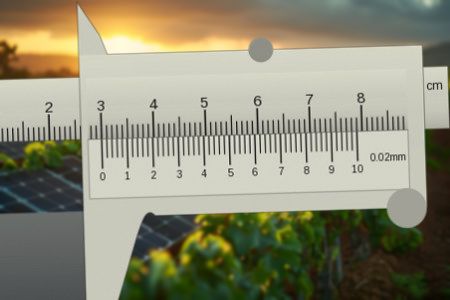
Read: 30.0mm
